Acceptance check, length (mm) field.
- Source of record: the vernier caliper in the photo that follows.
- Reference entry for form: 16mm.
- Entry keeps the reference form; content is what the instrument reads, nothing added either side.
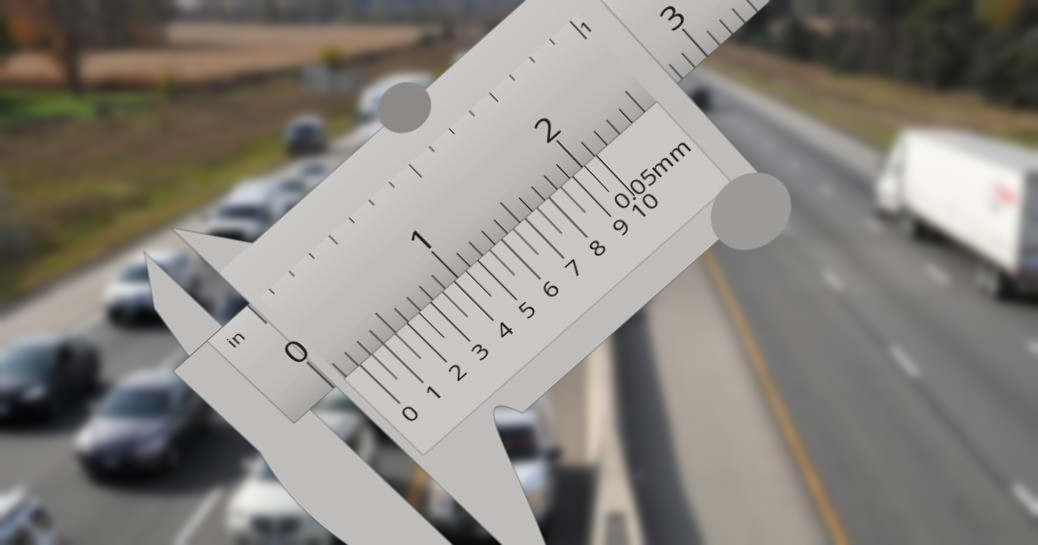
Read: 2.1mm
